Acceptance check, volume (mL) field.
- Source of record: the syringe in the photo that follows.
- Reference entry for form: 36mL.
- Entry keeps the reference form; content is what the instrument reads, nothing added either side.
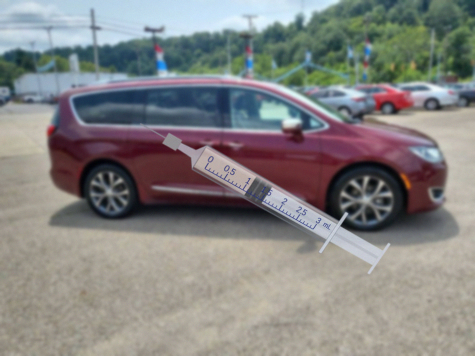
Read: 1.1mL
